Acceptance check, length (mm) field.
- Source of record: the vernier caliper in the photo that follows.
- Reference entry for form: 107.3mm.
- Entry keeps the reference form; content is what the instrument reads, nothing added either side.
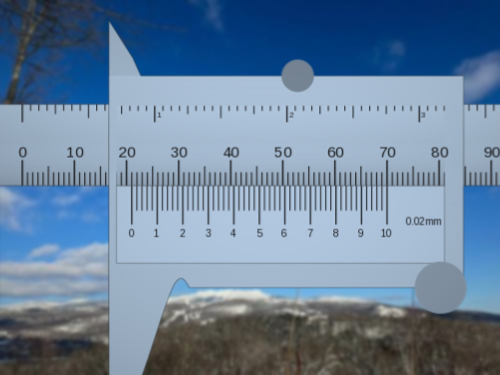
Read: 21.0mm
